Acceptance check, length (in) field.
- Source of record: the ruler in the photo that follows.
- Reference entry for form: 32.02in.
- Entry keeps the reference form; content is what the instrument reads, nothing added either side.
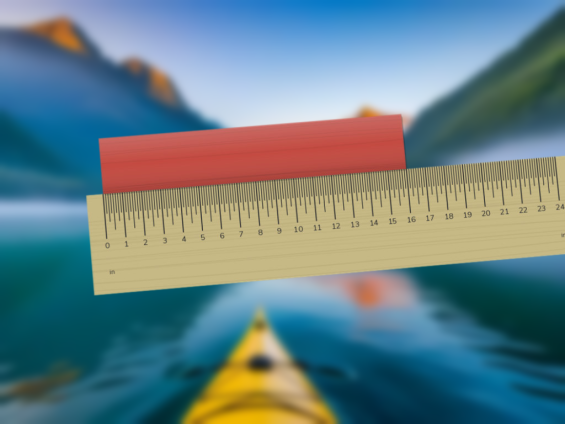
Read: 16in
